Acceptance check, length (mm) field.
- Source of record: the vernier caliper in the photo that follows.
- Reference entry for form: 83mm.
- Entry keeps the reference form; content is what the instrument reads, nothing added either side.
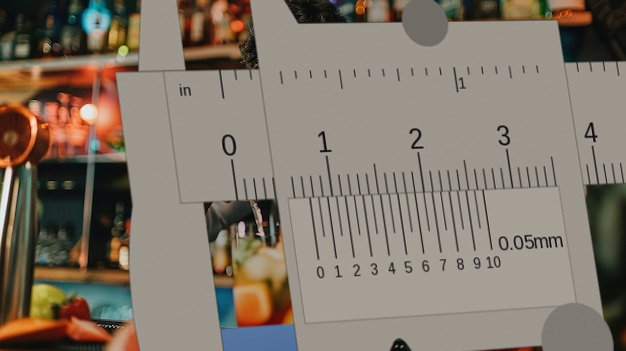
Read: 7.6mm
